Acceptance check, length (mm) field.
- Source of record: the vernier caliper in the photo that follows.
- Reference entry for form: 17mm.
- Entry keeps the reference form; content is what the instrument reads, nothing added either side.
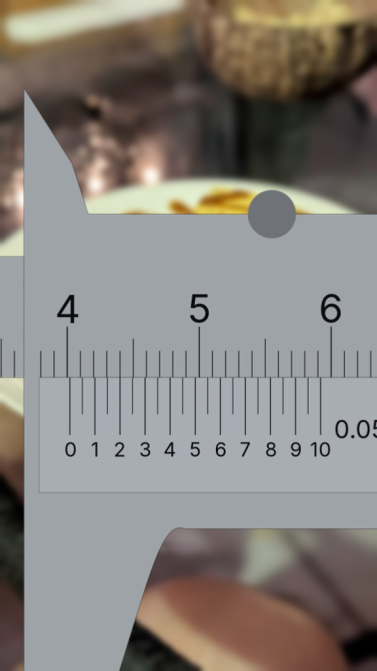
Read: 40.2mm
